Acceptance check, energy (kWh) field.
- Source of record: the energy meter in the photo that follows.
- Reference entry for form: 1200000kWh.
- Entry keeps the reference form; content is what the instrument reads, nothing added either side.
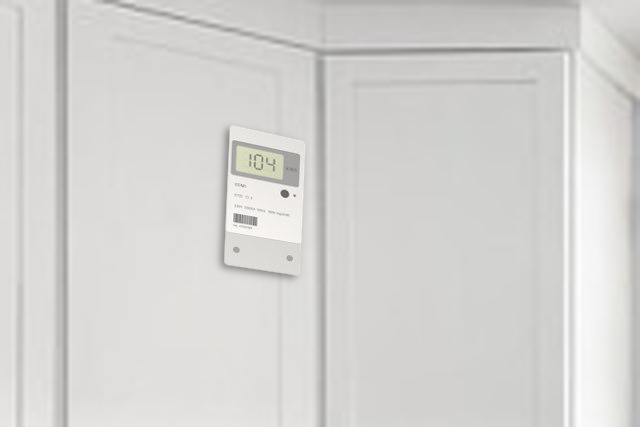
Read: 104kWh
